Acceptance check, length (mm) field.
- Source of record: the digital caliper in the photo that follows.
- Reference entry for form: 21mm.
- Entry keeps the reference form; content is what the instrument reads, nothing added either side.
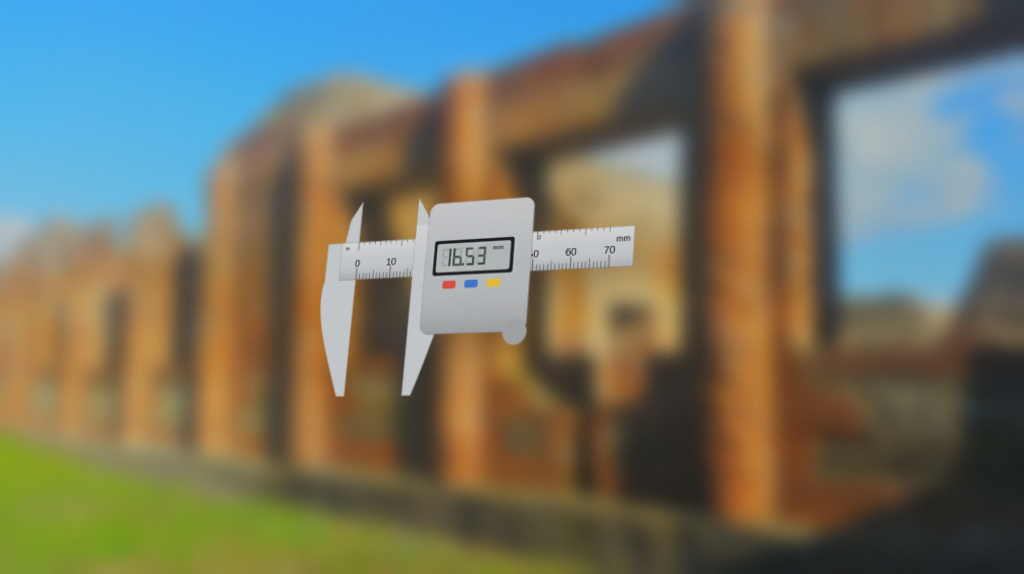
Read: 16.53mm
